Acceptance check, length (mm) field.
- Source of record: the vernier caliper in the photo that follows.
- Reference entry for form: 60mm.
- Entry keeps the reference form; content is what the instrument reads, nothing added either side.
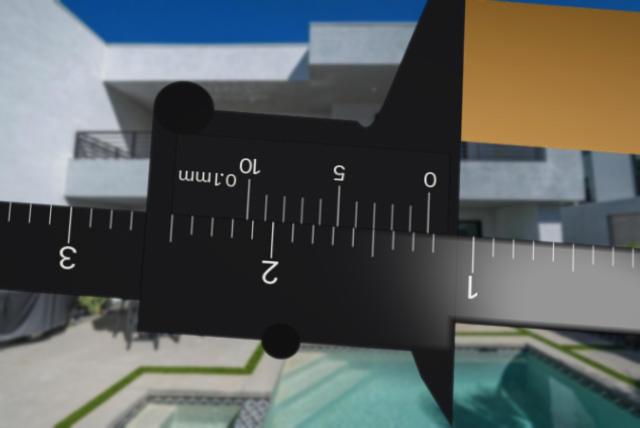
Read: 12.3mm
